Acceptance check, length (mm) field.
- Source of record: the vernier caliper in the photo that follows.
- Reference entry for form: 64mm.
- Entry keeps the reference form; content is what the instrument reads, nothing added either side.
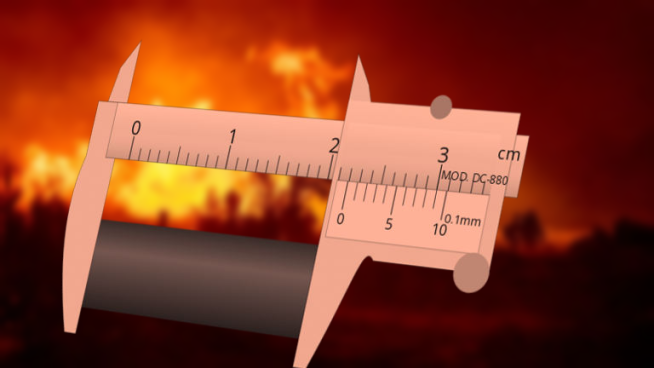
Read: 21.9mm
